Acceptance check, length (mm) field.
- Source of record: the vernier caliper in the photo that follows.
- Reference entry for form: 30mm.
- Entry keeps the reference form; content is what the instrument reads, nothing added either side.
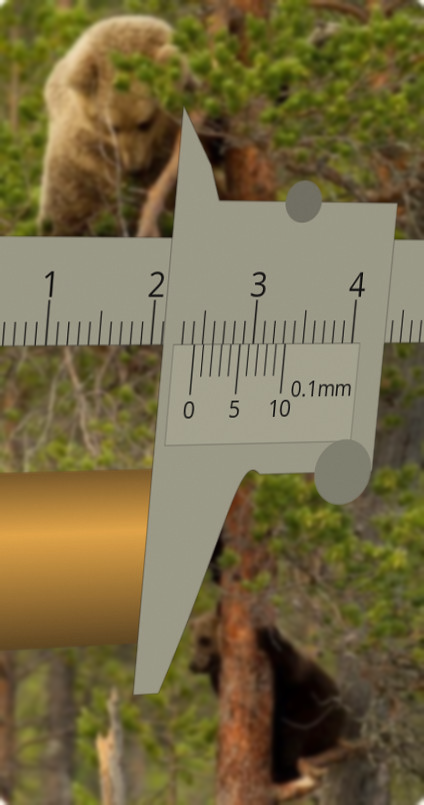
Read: 24.2mm
